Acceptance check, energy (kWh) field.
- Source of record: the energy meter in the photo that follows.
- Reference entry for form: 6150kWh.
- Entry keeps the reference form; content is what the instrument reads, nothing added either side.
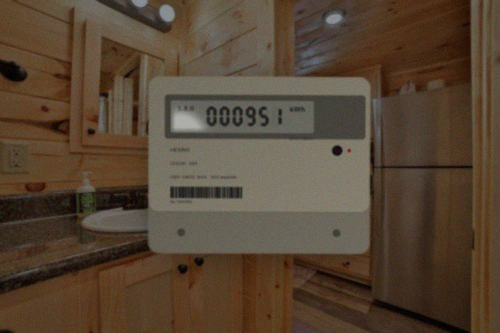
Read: 951kWh
